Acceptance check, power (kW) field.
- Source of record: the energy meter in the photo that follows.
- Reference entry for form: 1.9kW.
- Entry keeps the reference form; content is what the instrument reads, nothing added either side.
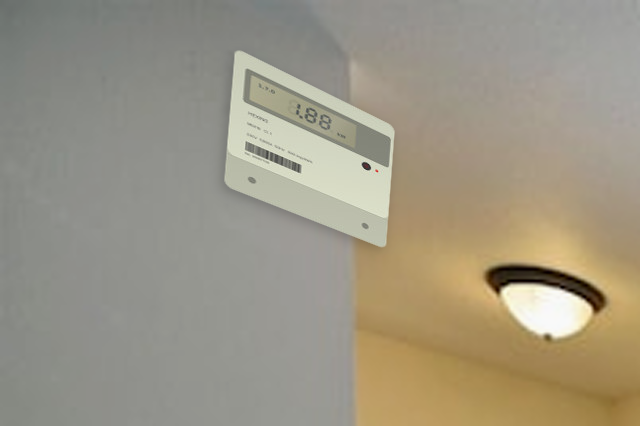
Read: 1.88kW
